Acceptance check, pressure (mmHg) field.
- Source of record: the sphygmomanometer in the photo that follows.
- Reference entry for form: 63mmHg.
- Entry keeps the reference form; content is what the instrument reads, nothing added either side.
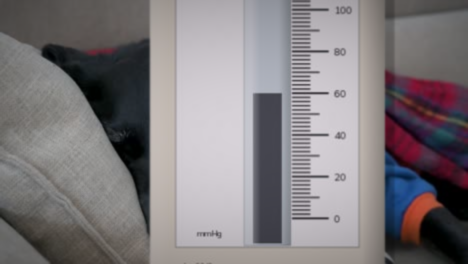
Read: 60mmHg
